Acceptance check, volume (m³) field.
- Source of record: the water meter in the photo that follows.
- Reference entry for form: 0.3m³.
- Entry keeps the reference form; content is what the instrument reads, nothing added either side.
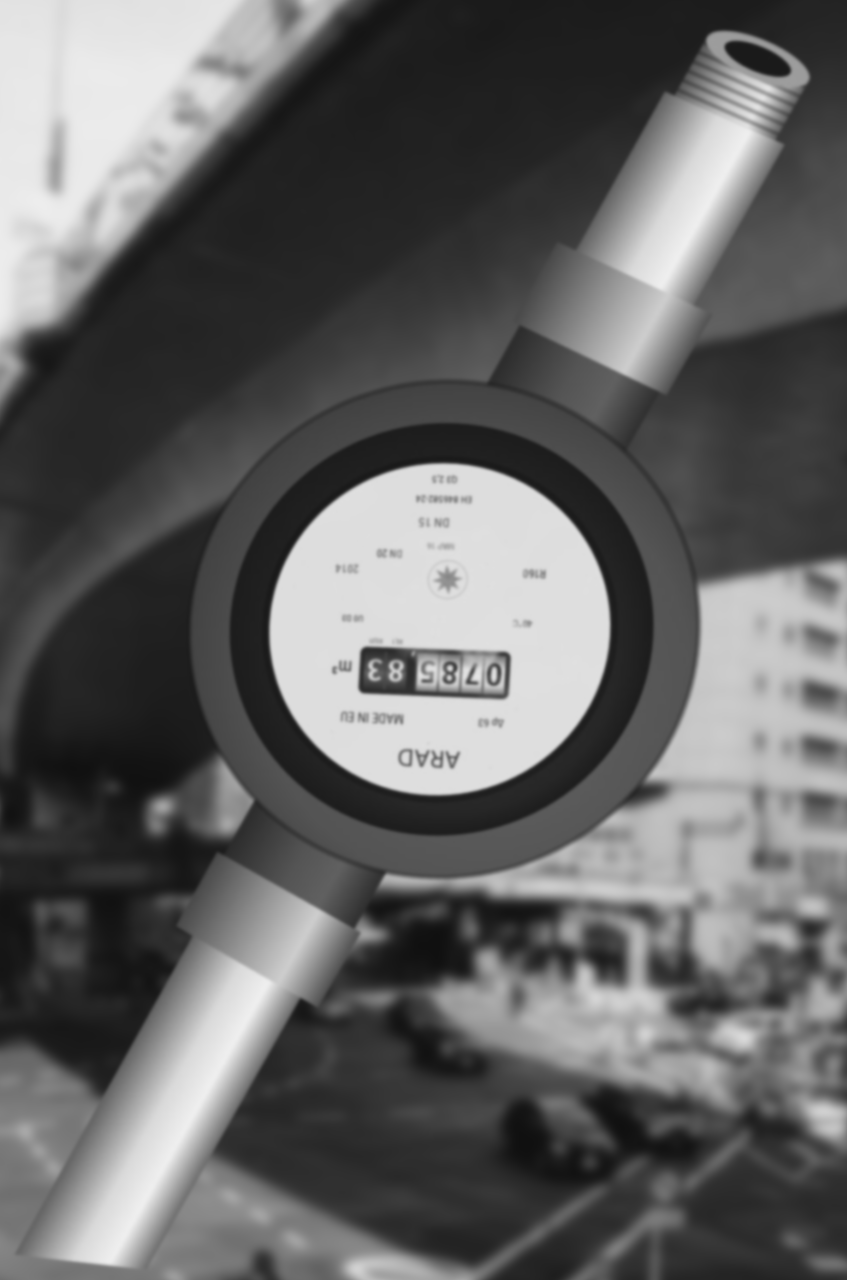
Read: 785.83m³
